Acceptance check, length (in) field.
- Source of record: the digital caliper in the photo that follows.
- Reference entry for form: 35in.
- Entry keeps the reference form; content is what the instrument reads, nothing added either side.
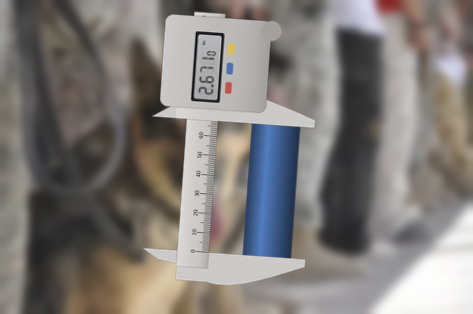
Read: 2.6710in
